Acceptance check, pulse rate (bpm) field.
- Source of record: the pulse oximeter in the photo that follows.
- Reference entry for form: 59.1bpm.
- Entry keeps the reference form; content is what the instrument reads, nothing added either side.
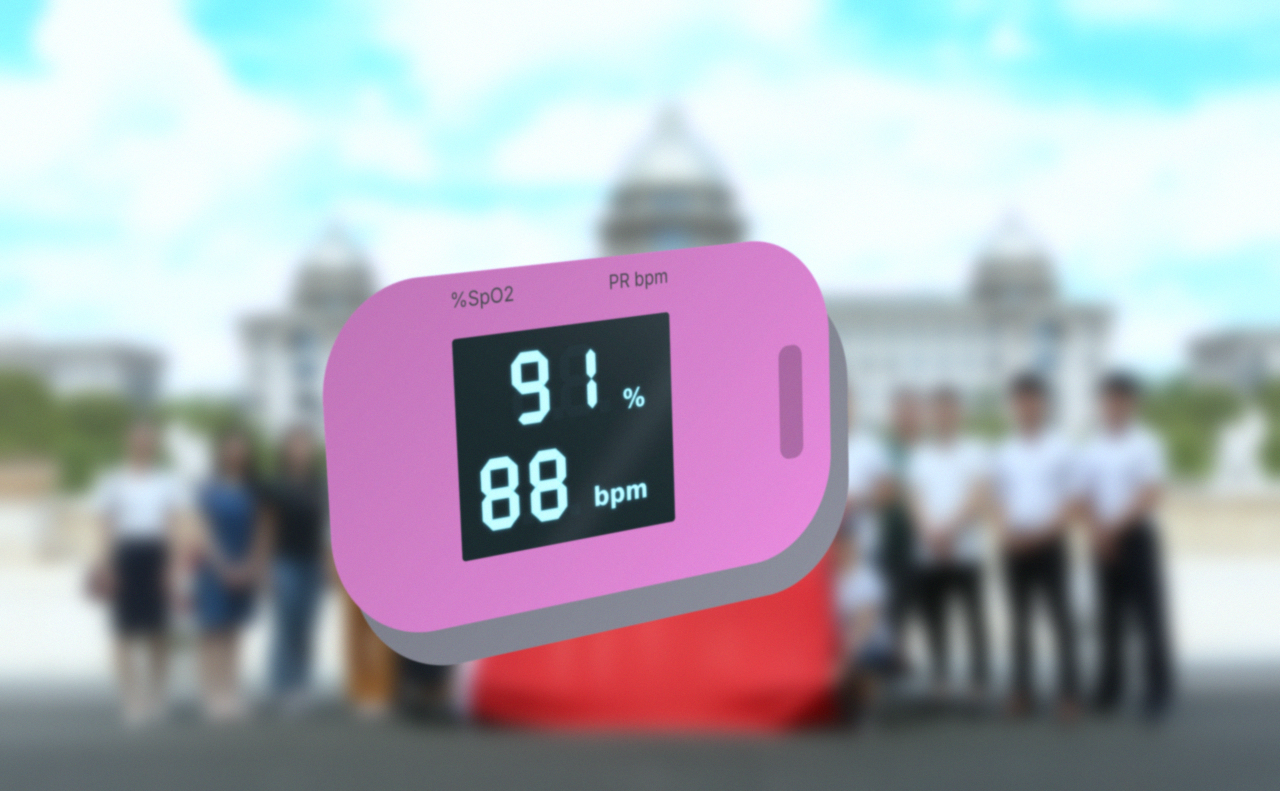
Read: 88bpm
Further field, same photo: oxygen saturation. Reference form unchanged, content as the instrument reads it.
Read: 91%
